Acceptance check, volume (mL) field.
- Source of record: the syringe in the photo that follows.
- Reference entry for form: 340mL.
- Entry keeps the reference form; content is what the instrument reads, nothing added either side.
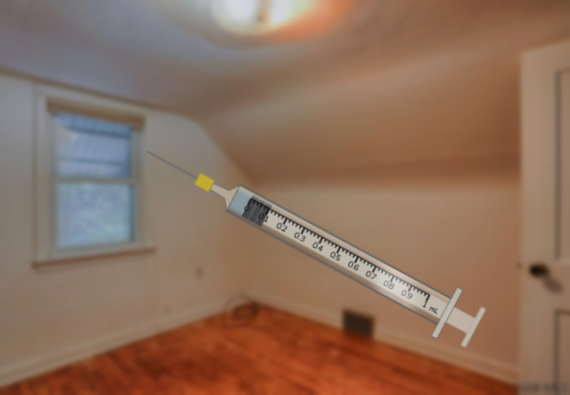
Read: 0mL
